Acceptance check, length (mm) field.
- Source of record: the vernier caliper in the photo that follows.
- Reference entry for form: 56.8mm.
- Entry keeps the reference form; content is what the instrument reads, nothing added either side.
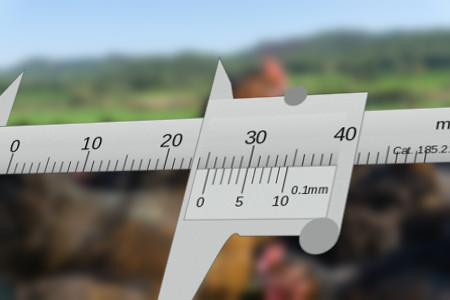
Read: 25.4mm
